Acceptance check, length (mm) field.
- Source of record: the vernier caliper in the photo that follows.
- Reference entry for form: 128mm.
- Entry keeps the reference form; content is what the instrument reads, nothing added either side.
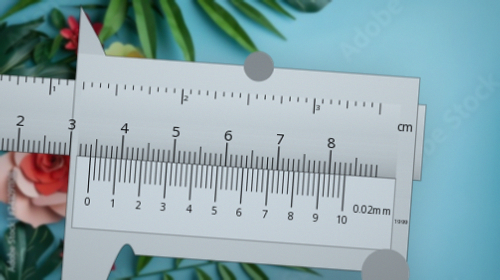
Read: 34.0mm
